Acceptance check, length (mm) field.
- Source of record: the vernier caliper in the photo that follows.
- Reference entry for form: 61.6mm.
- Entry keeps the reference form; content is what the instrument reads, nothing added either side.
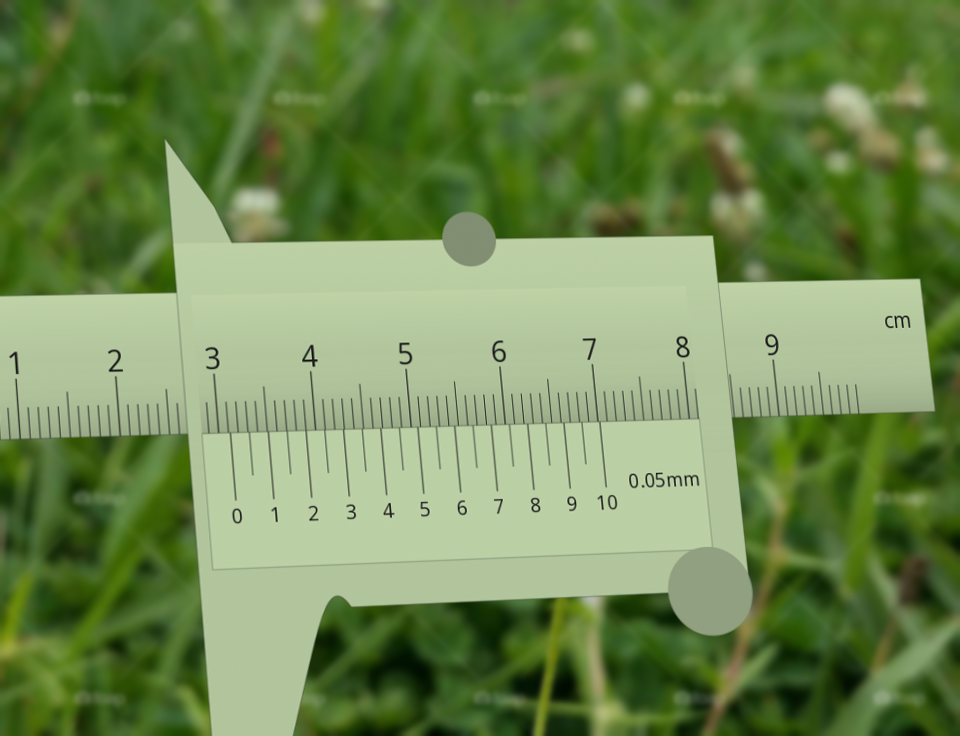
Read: 31.2mm
